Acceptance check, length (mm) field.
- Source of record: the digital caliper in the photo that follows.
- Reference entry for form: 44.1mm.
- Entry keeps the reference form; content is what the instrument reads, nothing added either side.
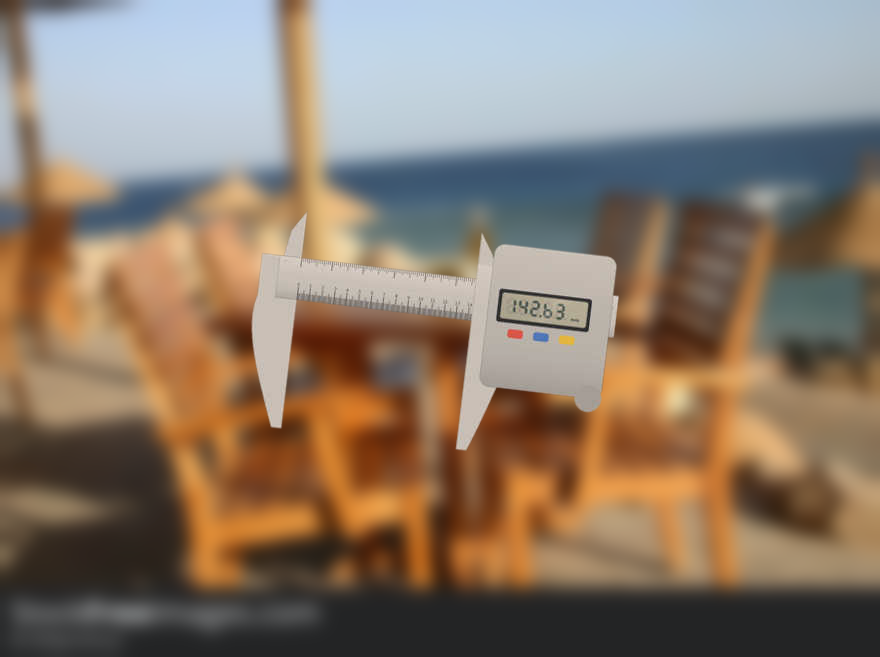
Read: 142.63mm
